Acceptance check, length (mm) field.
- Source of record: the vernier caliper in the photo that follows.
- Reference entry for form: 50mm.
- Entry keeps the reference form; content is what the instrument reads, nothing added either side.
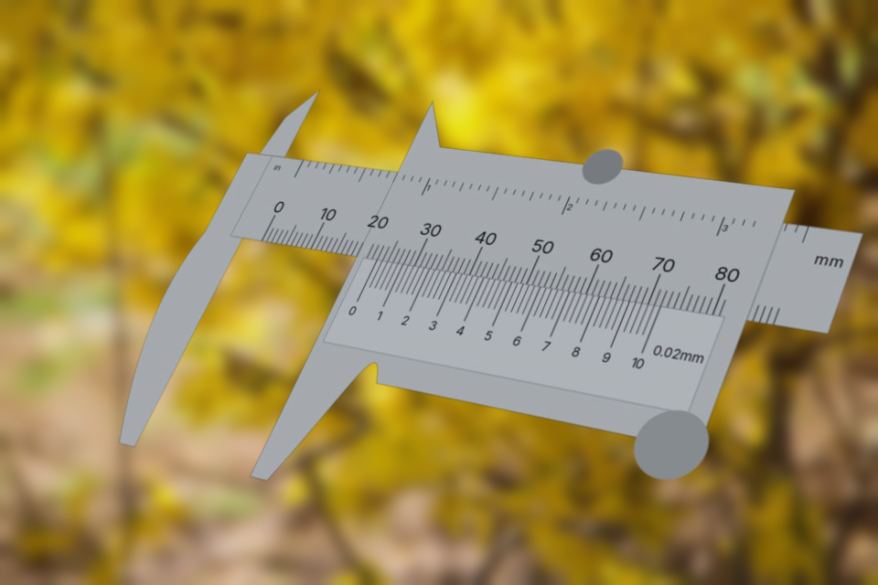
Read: 23.0mm
